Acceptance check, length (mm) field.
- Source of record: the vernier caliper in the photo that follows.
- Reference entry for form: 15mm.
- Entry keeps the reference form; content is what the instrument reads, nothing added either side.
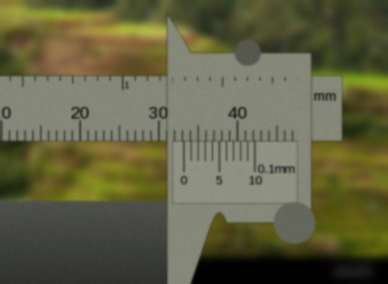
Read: 33.2mm
